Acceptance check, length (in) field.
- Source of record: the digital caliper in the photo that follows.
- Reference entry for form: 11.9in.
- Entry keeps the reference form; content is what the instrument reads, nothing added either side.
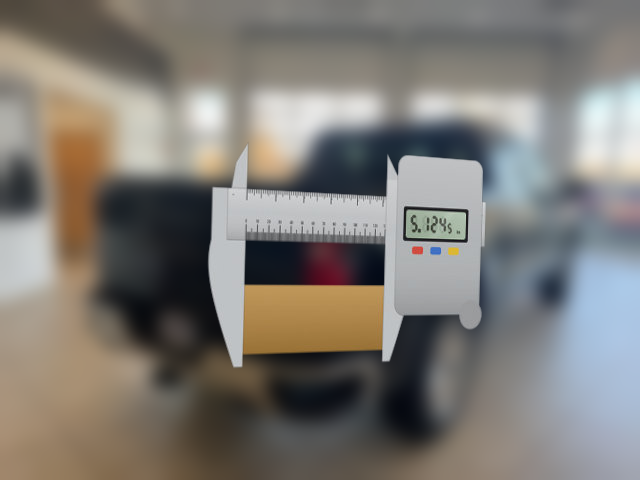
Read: 5.1245in
